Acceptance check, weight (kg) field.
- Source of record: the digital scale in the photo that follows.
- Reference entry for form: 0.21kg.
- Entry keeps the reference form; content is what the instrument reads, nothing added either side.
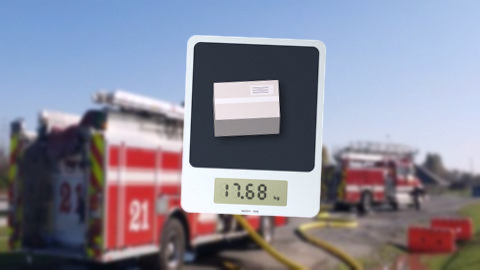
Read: 17.68kg
